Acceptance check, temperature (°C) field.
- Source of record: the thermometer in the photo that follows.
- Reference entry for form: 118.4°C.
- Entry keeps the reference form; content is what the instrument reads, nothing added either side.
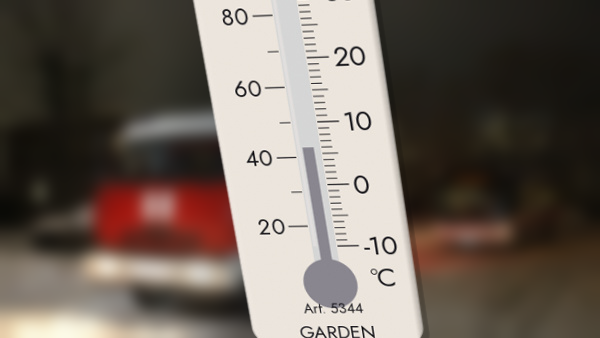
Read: 6°C
